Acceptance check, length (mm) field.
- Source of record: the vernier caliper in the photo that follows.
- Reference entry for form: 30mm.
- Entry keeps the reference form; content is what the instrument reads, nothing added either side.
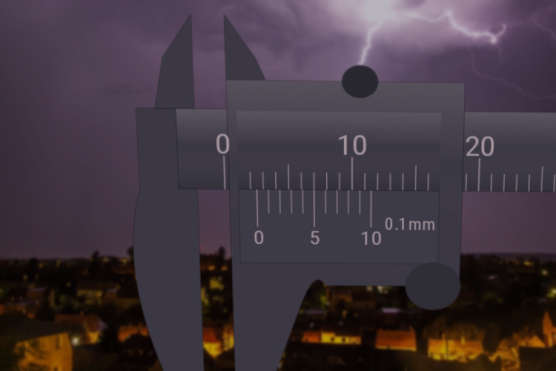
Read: 2.5mm
